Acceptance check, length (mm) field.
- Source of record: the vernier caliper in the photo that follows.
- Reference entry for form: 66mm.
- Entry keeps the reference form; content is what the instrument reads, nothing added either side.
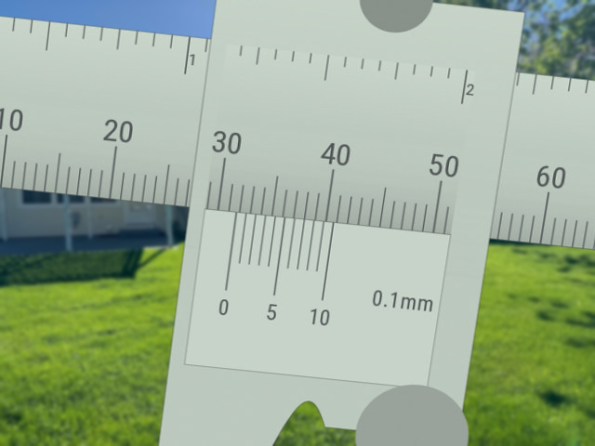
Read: 31.7mm
